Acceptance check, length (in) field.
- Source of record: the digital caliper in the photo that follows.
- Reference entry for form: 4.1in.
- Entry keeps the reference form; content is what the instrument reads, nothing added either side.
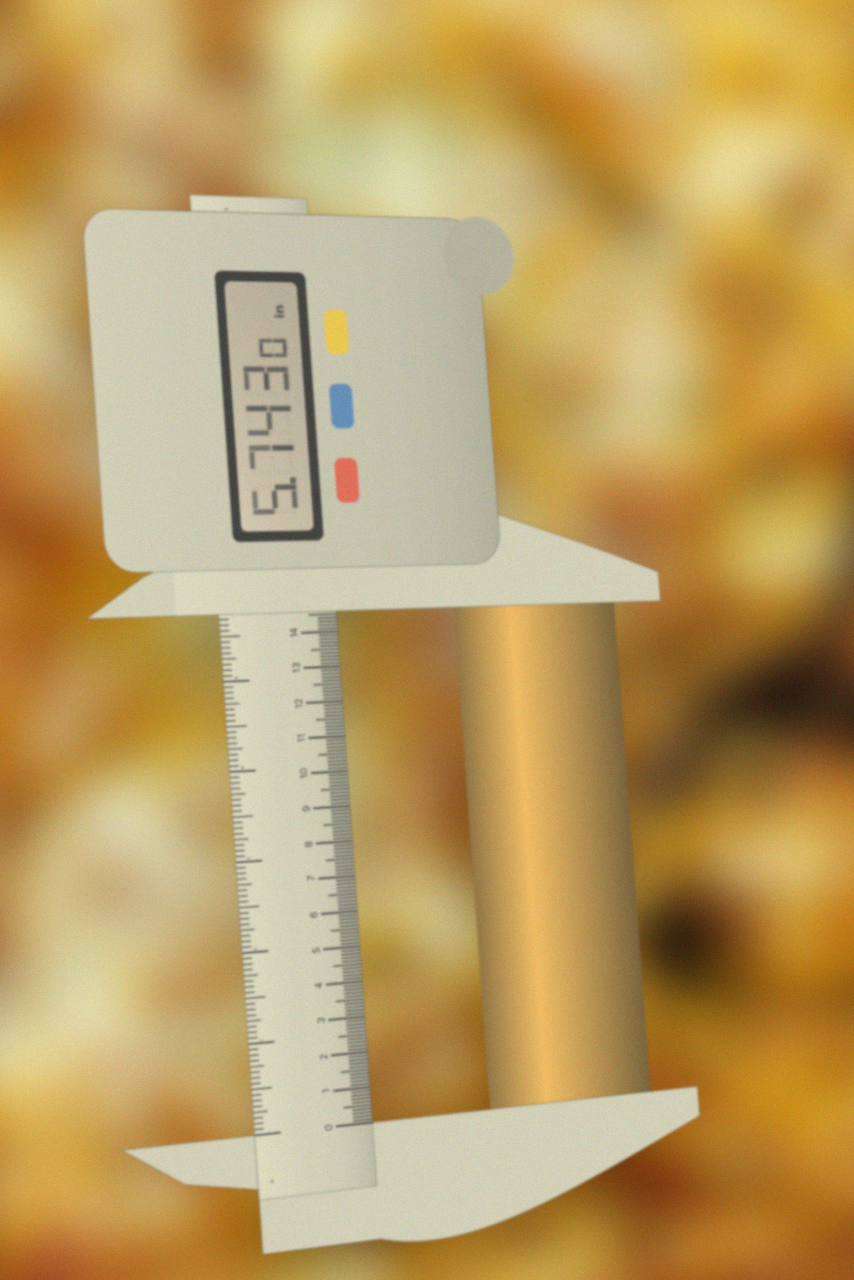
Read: 5.7430in
